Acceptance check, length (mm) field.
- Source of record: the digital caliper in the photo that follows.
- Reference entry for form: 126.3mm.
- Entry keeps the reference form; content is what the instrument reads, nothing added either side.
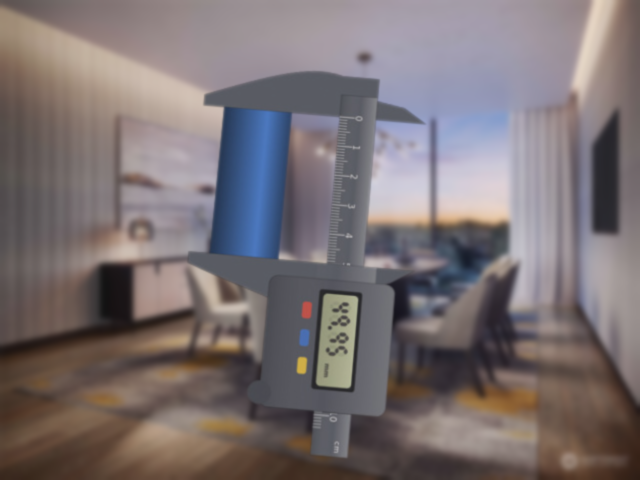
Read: 49.95mm
